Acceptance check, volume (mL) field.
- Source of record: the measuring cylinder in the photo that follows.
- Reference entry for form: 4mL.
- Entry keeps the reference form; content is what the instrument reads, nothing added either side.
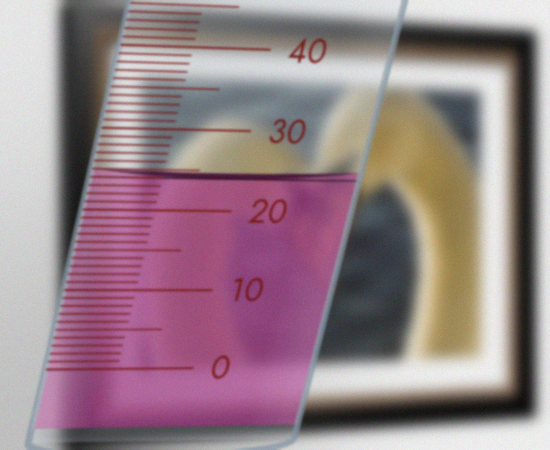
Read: 24mL
